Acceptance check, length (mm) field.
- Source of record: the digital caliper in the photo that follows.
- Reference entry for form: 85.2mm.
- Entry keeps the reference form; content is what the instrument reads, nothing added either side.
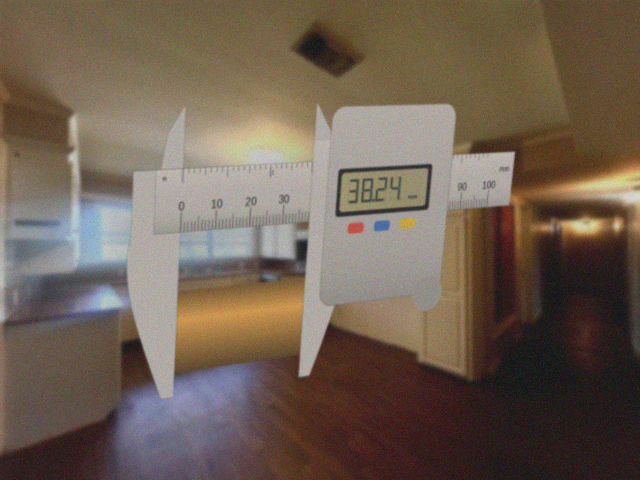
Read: 38.24mm
